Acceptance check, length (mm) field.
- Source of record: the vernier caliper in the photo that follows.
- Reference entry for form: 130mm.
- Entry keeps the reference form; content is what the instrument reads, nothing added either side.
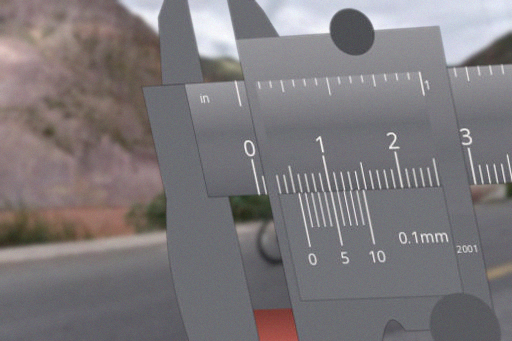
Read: 5.6mm
